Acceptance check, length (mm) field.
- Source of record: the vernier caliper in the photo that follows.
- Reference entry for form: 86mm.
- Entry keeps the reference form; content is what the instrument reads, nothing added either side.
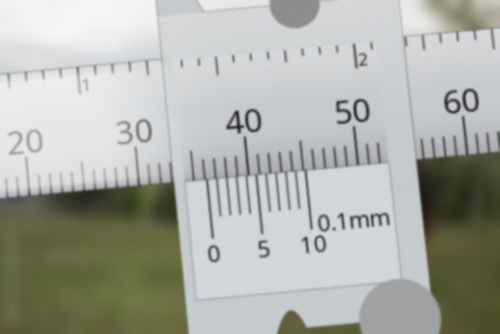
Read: 36.2mm
